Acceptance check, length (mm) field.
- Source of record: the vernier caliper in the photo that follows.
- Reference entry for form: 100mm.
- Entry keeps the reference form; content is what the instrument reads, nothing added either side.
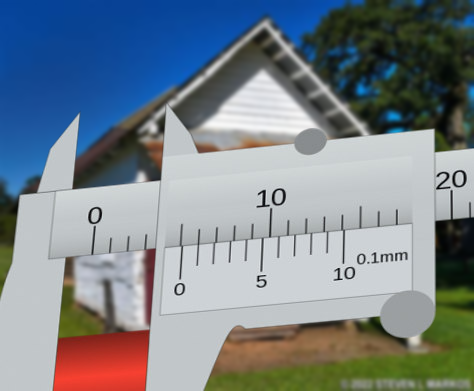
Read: 5.1mm
